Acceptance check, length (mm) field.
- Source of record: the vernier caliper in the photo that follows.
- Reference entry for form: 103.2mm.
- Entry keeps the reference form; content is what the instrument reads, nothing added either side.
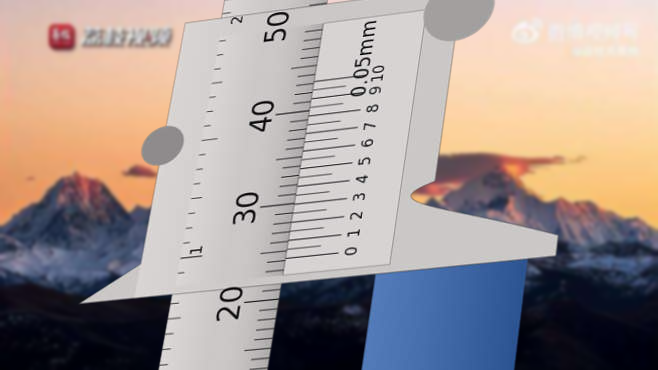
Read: 24.2mm
